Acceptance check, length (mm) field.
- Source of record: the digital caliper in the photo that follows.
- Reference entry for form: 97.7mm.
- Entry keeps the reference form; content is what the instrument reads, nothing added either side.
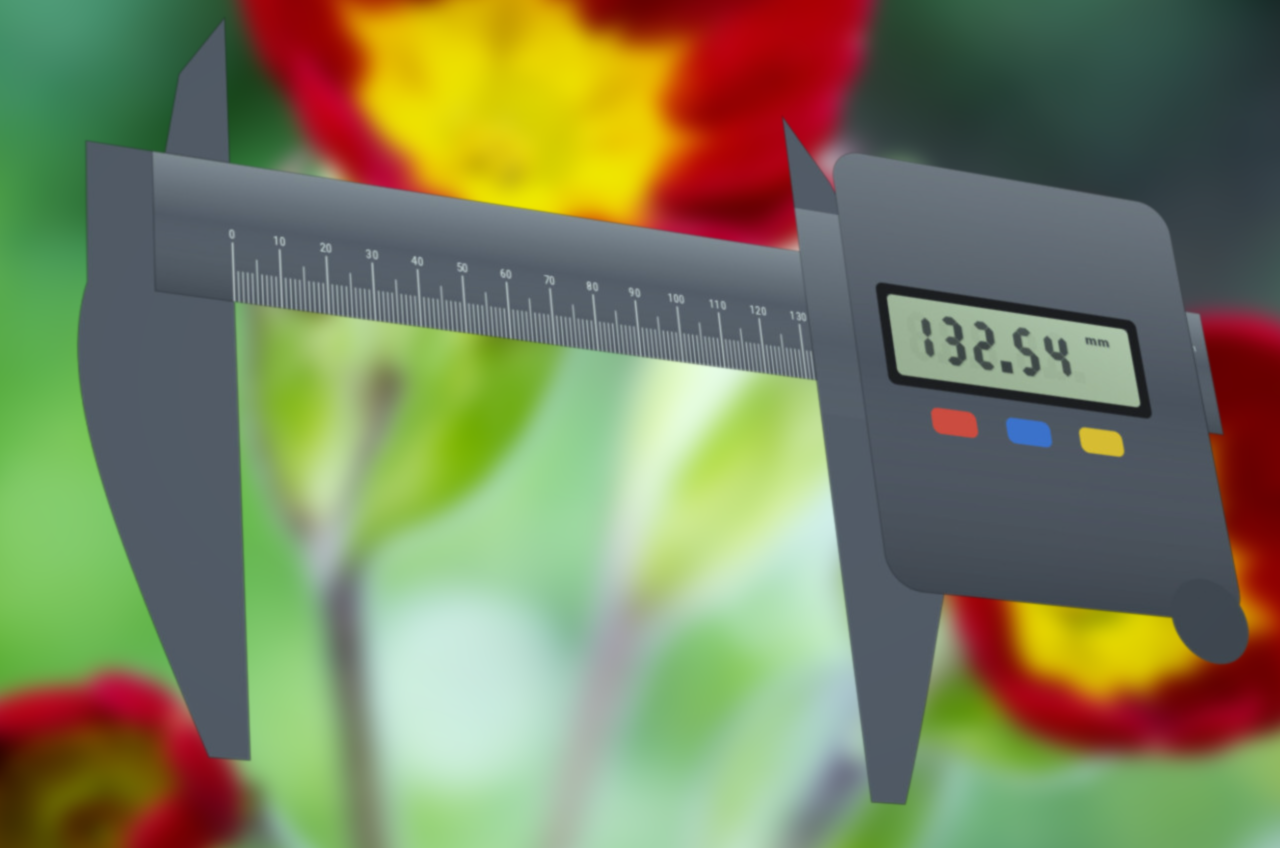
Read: 132.54mm
